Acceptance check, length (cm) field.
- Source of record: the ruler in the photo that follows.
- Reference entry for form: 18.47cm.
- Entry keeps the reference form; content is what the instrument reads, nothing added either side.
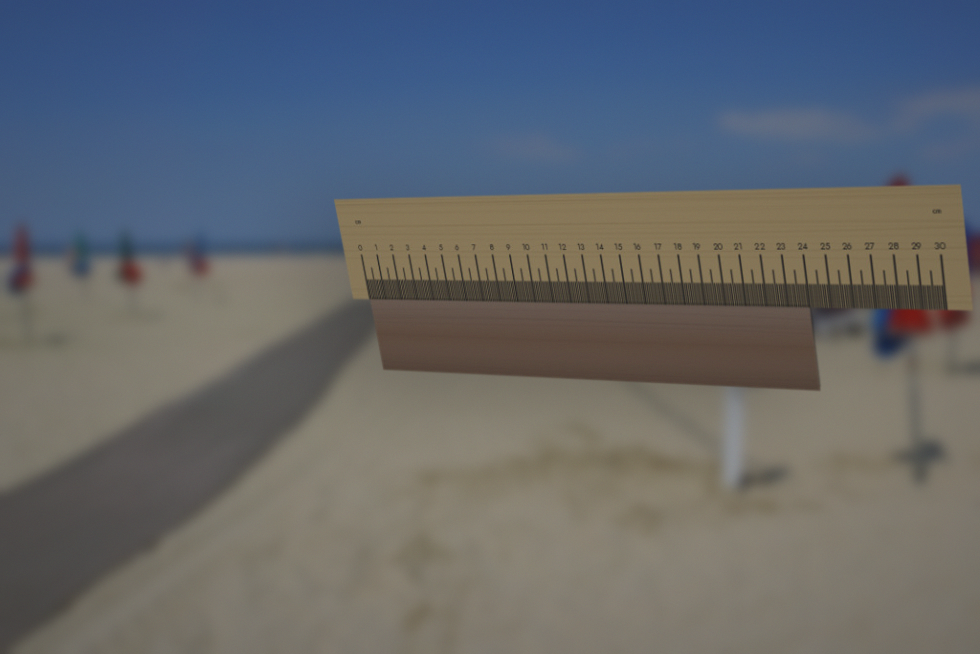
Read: 24cm
